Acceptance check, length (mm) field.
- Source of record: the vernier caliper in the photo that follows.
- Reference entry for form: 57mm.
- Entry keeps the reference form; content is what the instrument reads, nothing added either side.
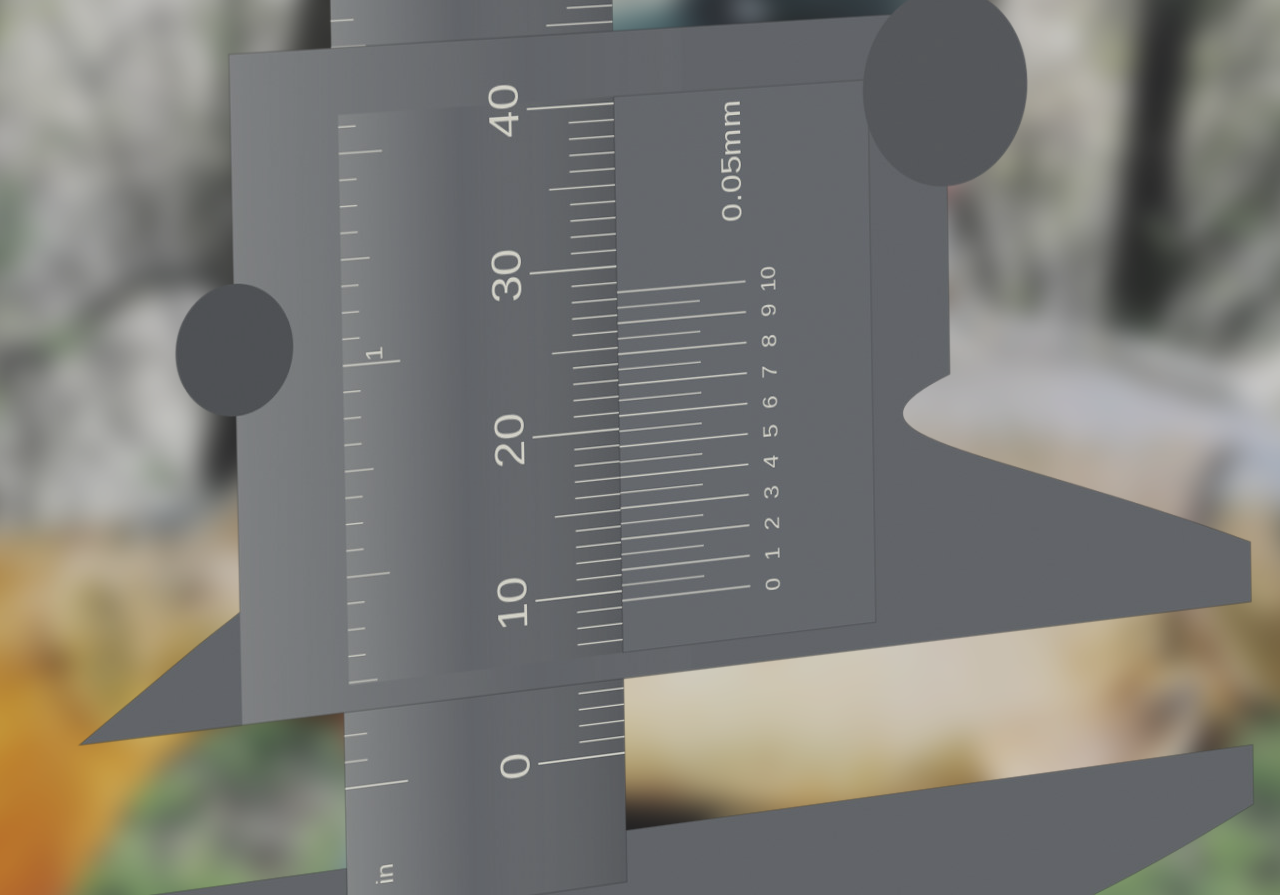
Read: 9.4mm
